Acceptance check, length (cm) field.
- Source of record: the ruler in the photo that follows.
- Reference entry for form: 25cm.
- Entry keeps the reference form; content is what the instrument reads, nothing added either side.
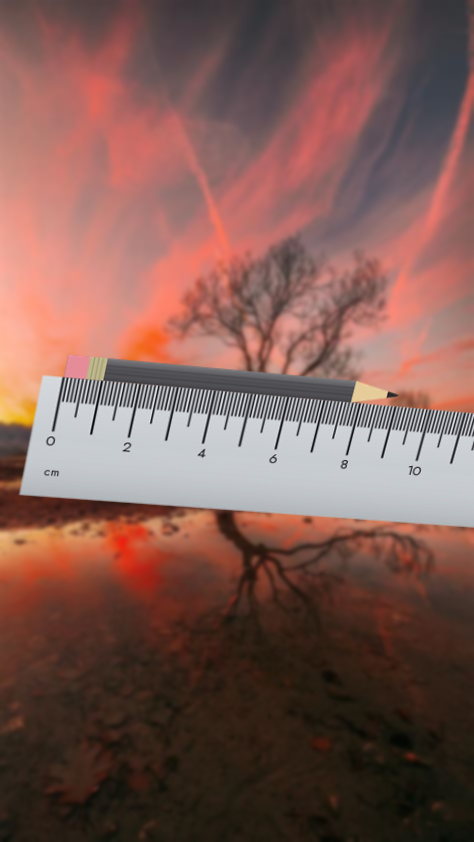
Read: 9cm
